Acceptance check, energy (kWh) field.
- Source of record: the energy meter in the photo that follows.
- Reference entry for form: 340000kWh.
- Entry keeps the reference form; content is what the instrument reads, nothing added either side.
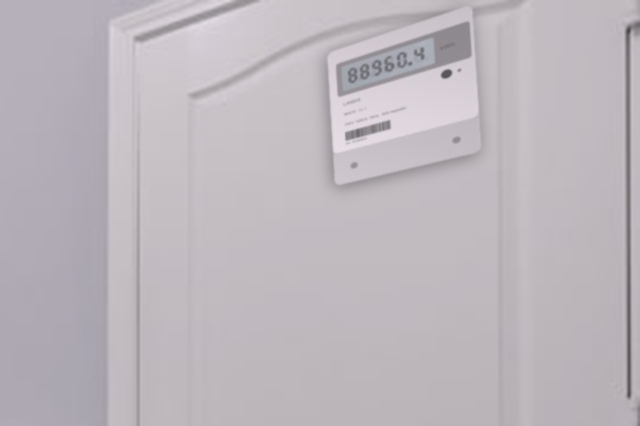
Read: 88960.4kWh
